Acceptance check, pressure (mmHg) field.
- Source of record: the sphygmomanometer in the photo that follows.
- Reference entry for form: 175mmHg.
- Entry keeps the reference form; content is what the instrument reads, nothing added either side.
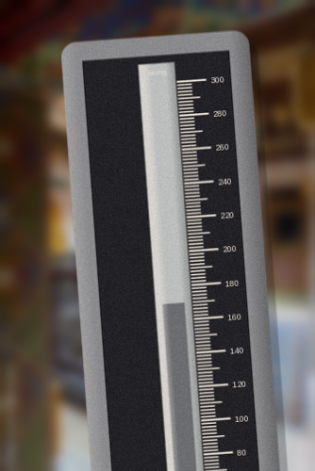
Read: 170mmHg
